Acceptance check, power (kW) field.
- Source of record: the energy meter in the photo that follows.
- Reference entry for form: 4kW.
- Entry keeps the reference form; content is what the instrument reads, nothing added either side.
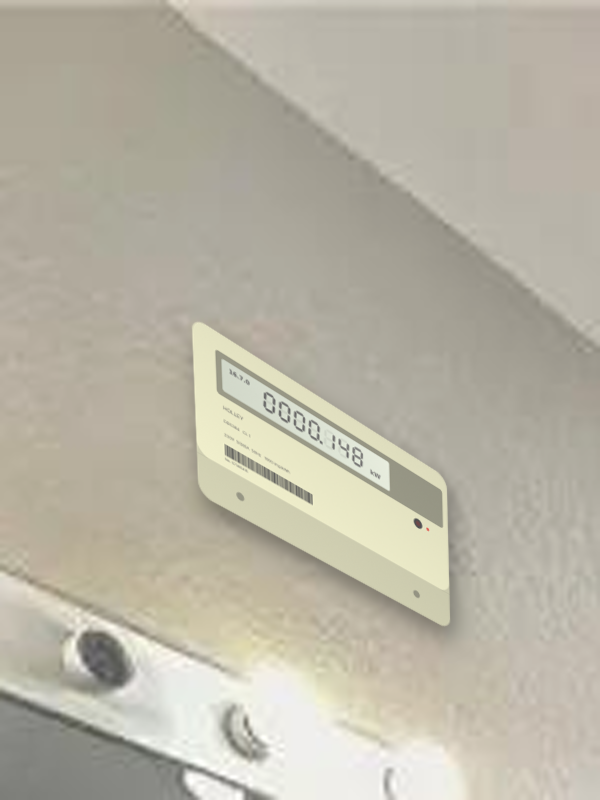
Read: 0.148kW
